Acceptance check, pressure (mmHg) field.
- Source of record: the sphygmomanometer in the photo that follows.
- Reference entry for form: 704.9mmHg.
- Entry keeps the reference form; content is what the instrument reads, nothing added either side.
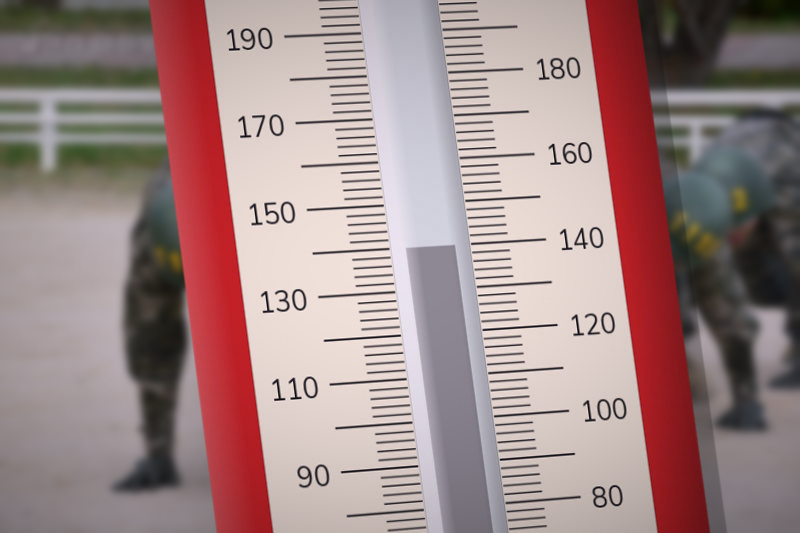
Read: 140mmHg
